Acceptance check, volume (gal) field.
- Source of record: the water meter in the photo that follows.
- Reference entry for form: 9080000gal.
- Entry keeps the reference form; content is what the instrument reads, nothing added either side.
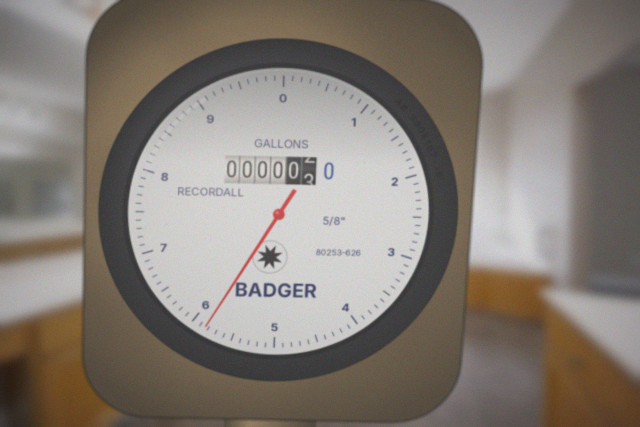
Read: 25.8gal
